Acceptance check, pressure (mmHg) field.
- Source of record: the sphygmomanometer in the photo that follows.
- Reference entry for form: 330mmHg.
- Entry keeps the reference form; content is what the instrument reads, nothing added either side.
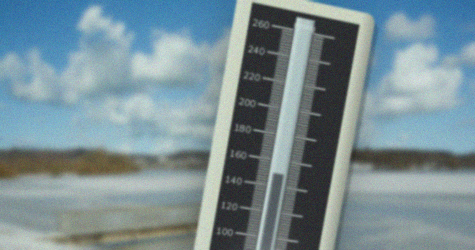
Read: 150mmHg
